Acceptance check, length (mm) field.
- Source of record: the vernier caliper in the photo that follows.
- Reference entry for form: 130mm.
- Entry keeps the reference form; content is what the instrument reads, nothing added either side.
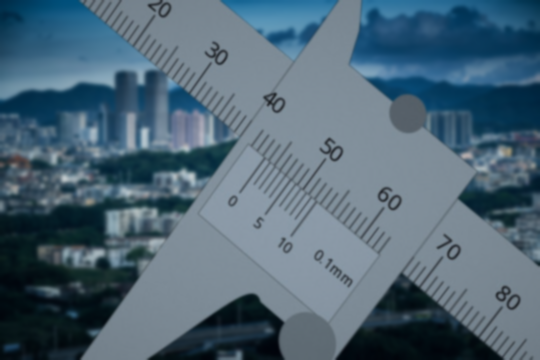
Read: 43.4mm
